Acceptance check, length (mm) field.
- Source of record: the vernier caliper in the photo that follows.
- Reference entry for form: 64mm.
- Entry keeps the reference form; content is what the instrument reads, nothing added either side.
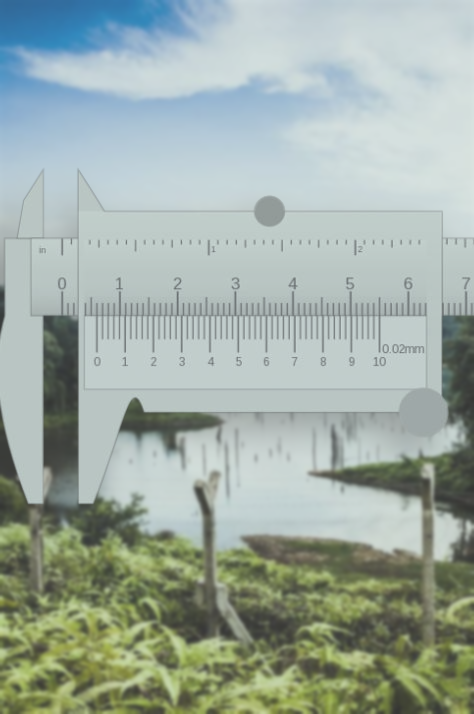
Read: 6.0mm
